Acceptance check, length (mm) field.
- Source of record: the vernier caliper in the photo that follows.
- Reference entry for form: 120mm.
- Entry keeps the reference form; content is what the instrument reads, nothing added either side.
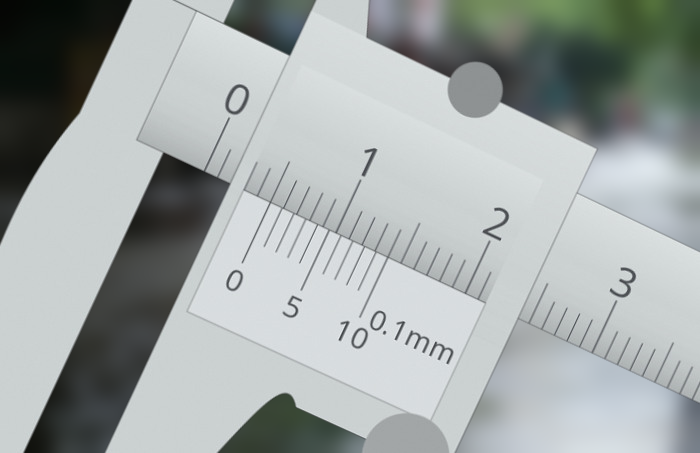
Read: 5.0mm
